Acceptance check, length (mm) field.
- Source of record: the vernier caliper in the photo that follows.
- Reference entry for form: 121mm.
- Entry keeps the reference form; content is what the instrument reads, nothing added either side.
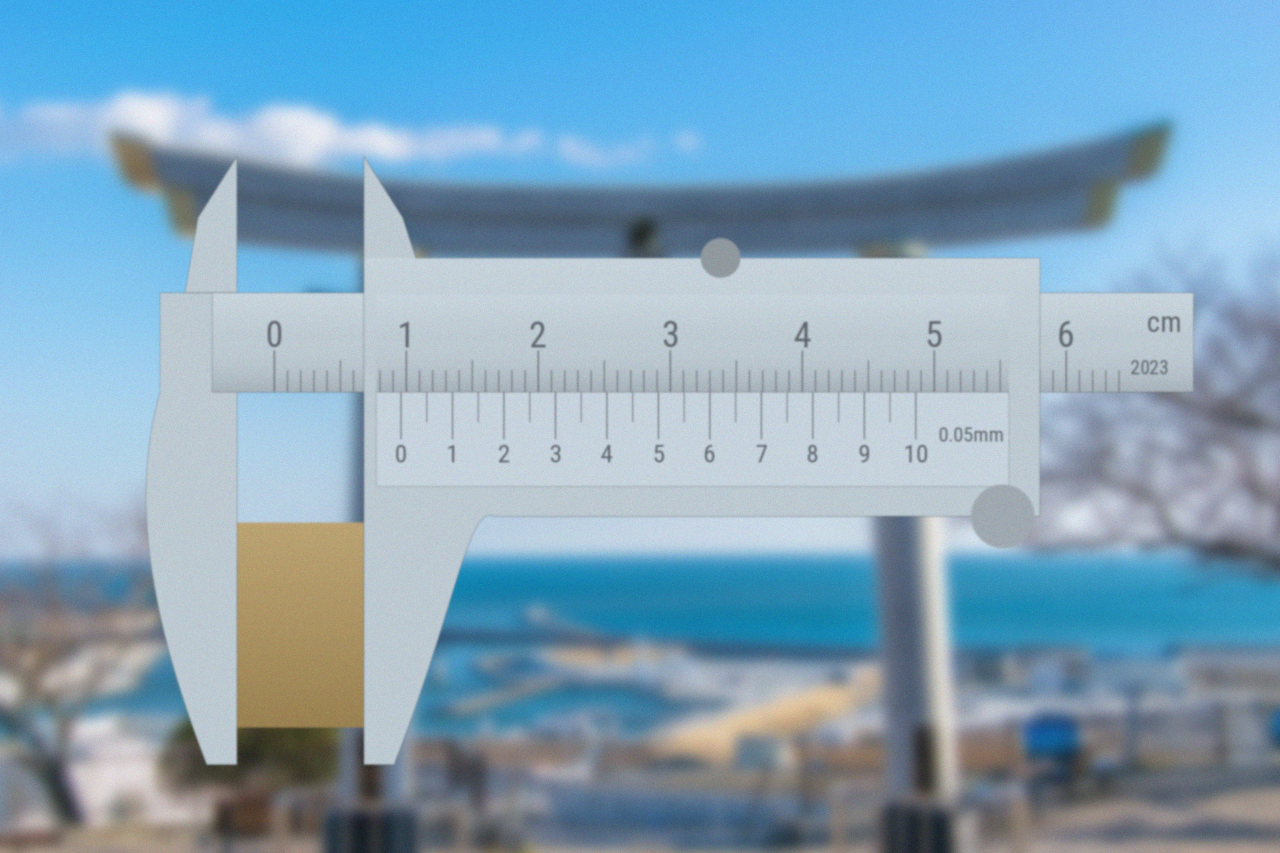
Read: 9.6mm
